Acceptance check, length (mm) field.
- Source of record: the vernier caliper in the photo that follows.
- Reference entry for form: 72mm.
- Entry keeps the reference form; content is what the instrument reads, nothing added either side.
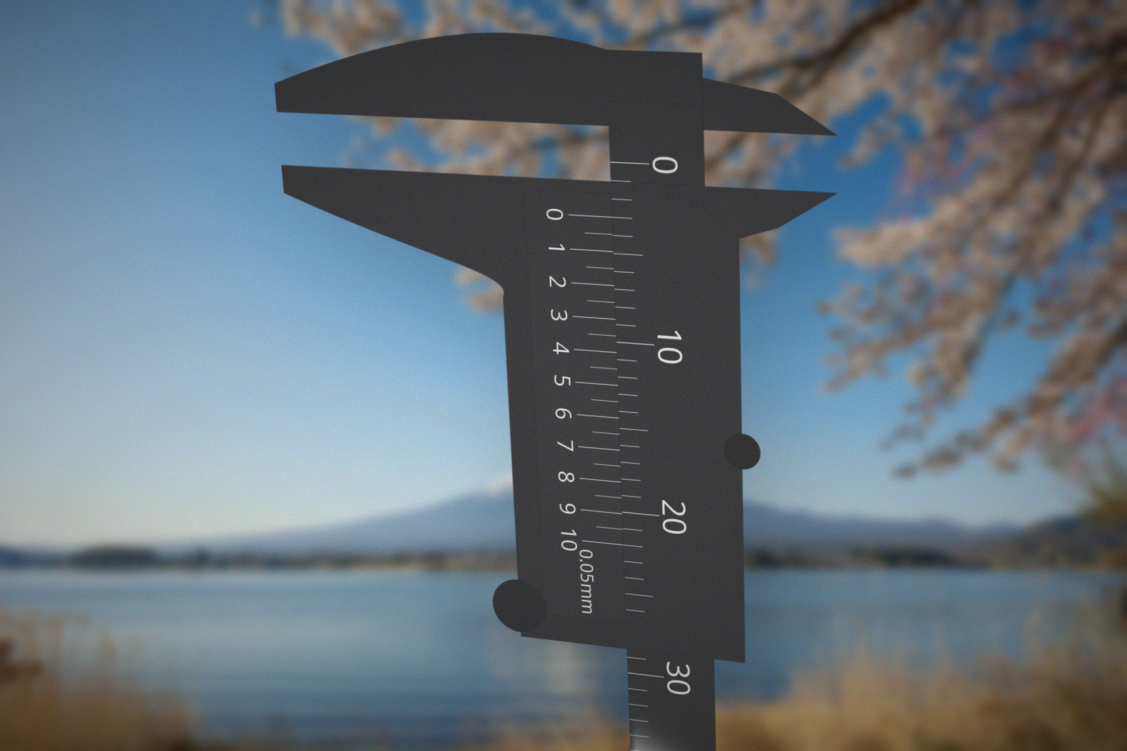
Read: 3.0mm
